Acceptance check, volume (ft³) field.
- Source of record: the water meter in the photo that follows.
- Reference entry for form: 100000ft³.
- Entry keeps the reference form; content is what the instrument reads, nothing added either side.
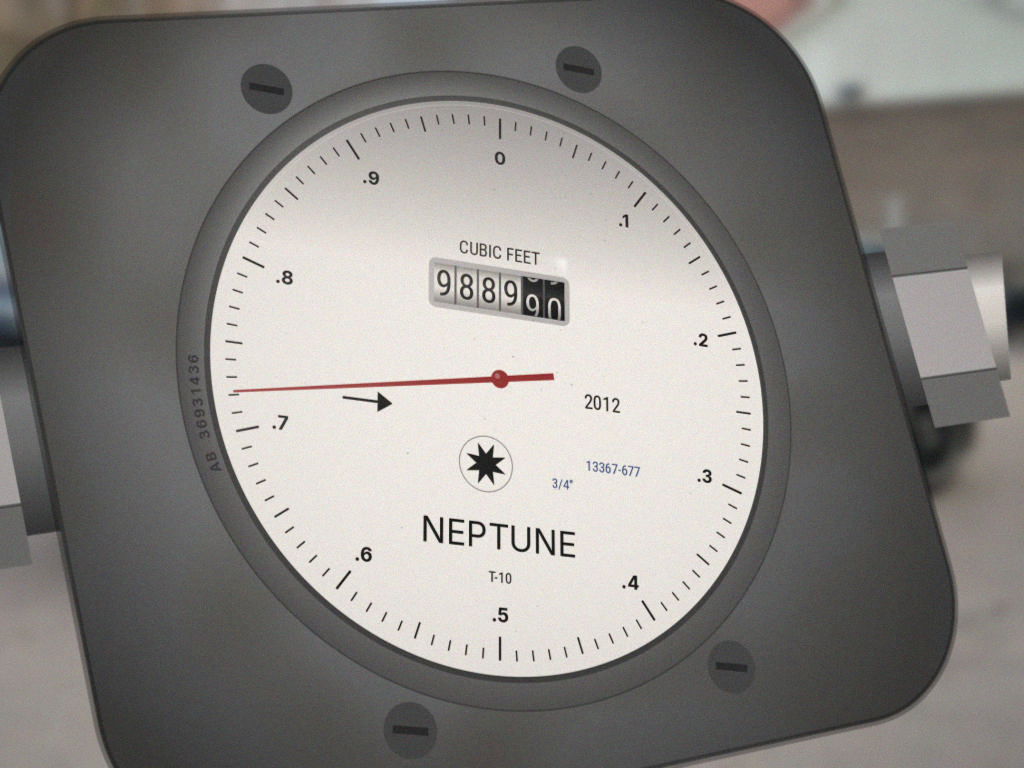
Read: 988989.72ft³
